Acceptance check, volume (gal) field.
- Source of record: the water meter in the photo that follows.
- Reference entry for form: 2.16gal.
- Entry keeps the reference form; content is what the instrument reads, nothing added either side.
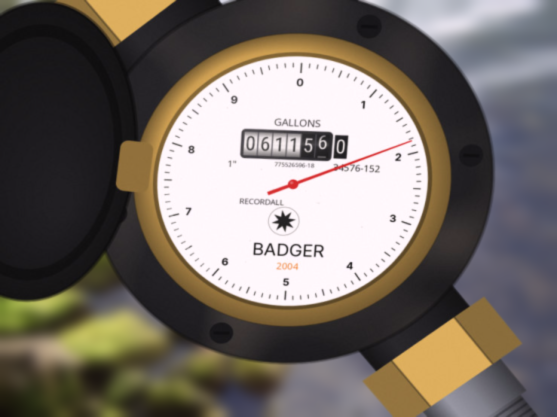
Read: 611561.8gal
